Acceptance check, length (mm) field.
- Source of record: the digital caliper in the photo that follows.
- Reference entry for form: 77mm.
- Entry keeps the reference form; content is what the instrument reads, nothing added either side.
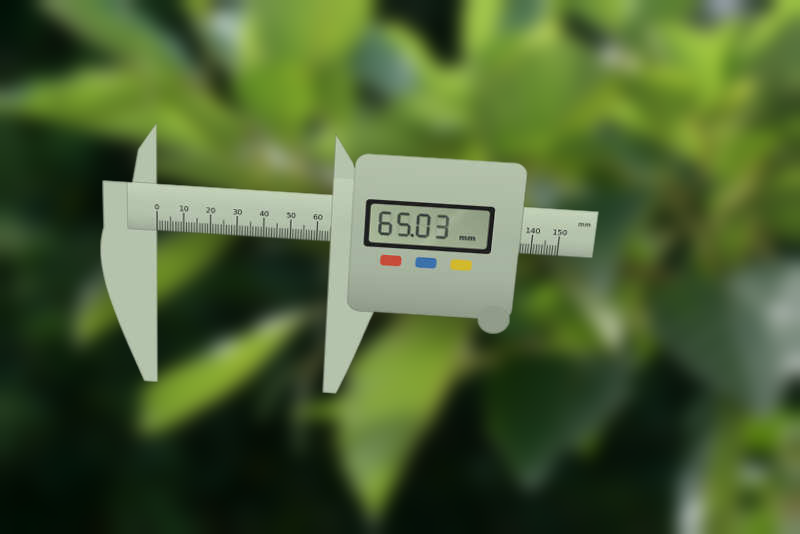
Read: 65.03mm
